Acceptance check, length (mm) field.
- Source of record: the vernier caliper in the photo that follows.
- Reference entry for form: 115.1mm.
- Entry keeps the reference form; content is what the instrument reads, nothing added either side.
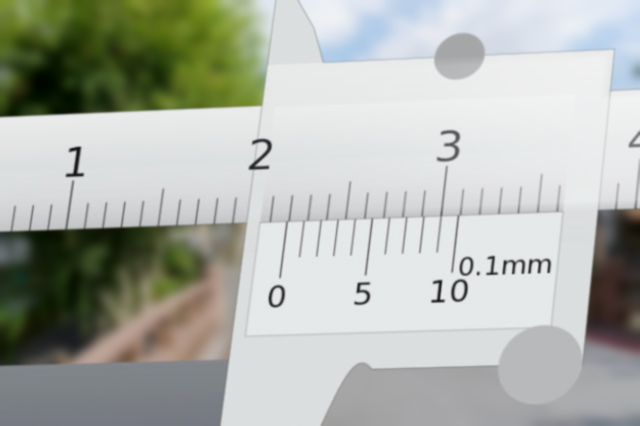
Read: 21.9mm
